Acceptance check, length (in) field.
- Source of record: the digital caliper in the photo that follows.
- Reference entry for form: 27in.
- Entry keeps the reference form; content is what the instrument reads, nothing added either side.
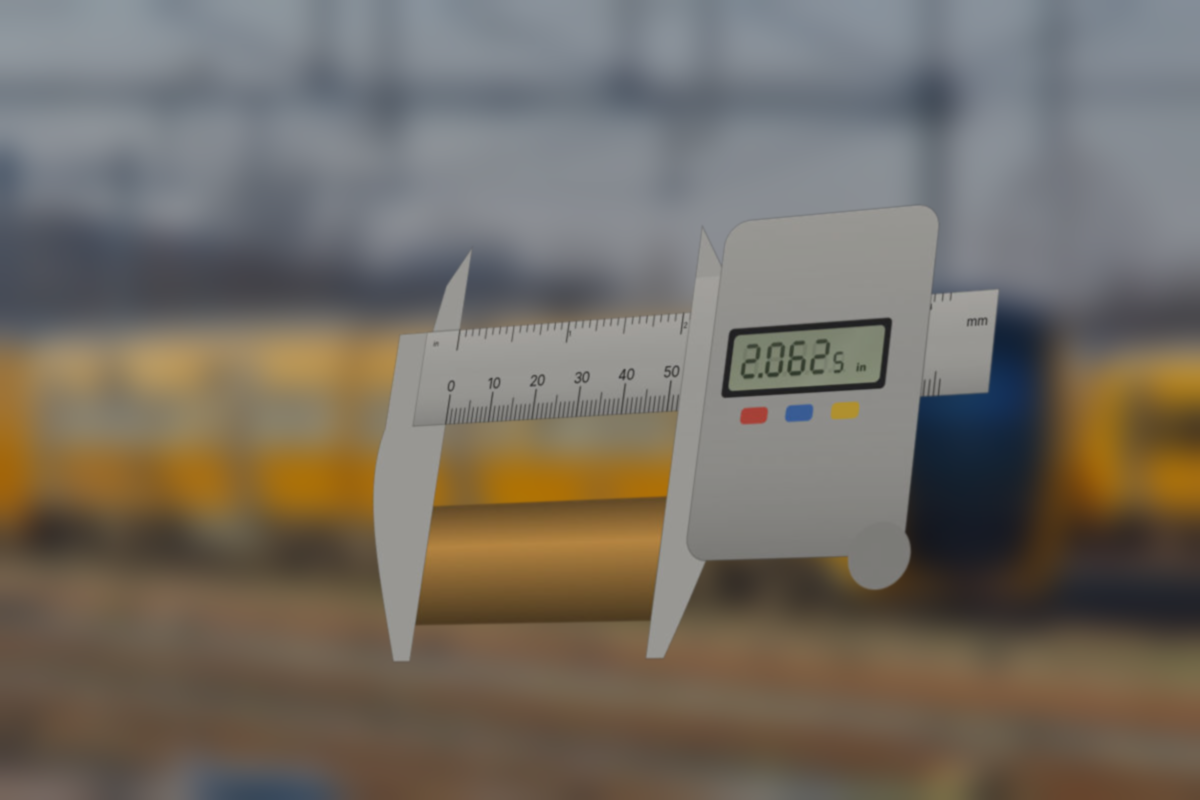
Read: 2.0625in
